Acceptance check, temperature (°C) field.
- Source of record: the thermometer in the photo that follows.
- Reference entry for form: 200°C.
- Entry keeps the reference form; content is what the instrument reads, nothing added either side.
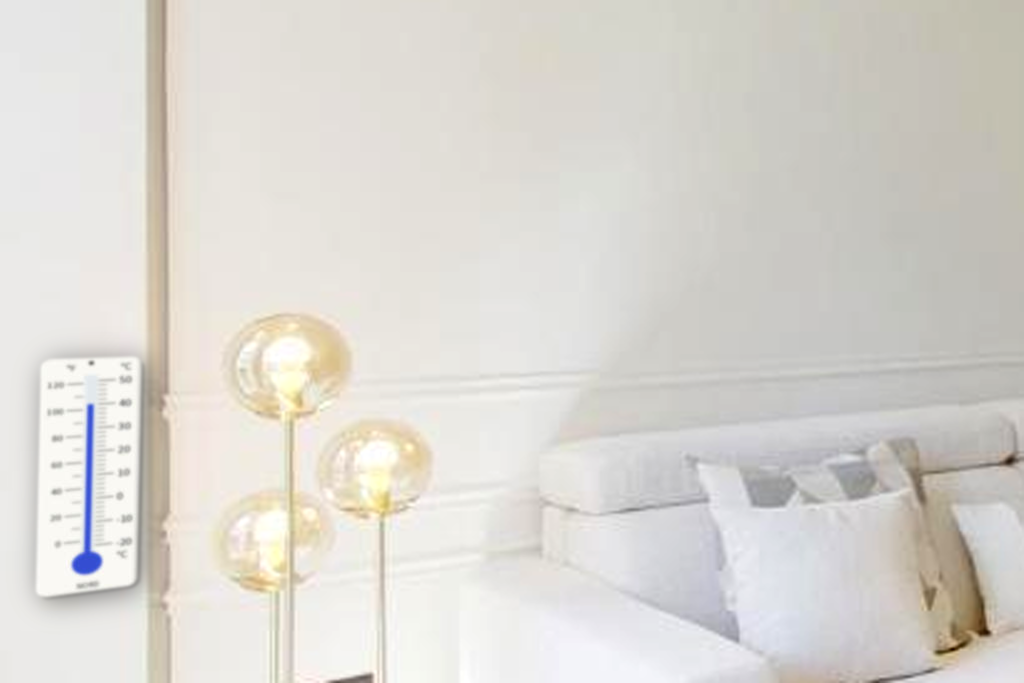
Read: 40°C
